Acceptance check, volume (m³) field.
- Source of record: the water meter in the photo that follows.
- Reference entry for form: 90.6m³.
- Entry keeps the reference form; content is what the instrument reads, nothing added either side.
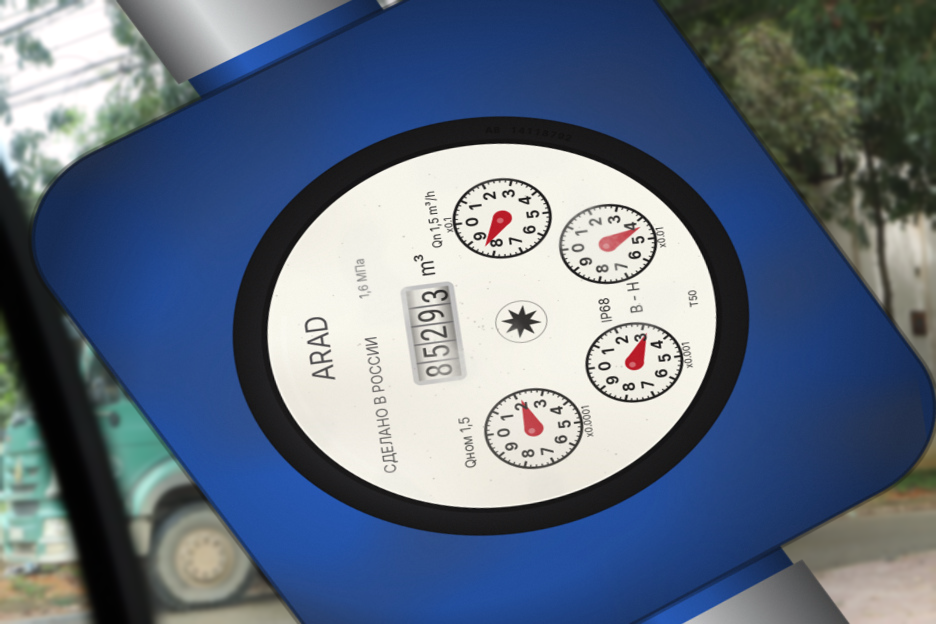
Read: 85292.8432m³
